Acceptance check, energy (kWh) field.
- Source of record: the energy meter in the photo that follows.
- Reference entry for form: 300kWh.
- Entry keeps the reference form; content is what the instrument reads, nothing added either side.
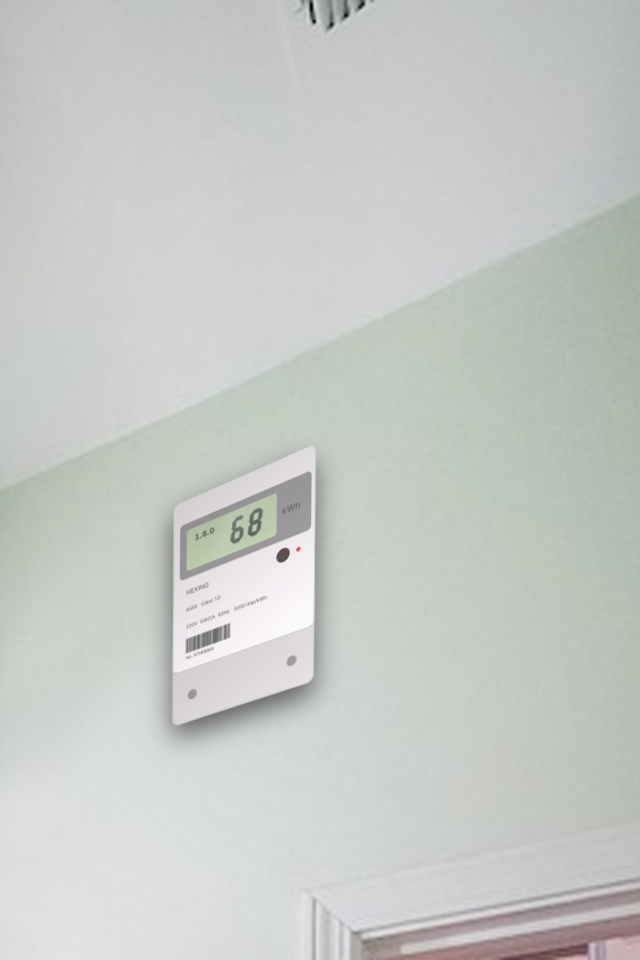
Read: 68kWh
